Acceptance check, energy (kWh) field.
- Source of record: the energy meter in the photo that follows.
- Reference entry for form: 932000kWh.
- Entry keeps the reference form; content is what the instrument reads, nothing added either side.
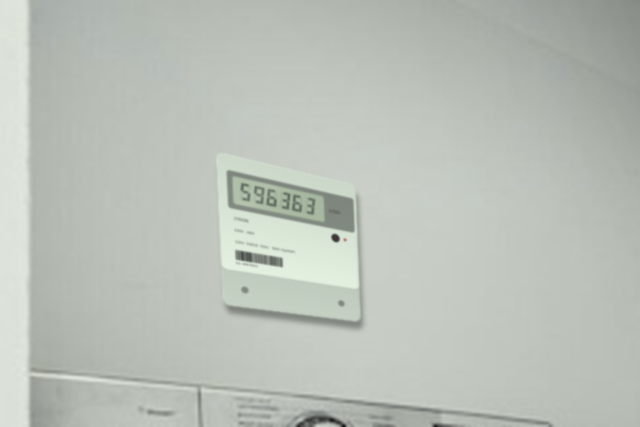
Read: 596363kWh
